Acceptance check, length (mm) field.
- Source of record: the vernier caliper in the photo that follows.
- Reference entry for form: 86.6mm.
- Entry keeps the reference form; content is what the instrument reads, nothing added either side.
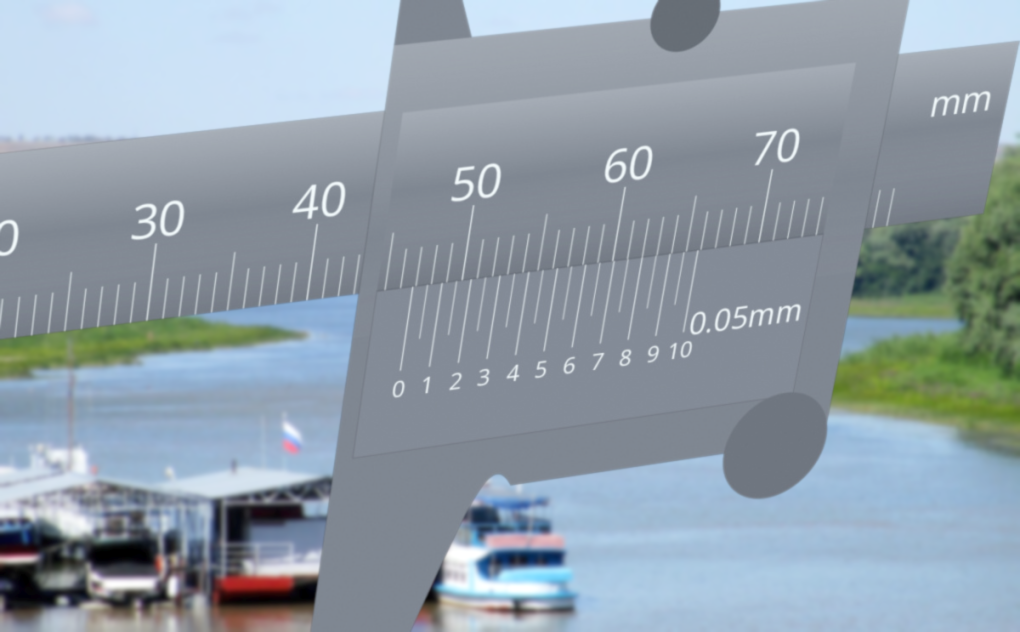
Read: 46.8mm
